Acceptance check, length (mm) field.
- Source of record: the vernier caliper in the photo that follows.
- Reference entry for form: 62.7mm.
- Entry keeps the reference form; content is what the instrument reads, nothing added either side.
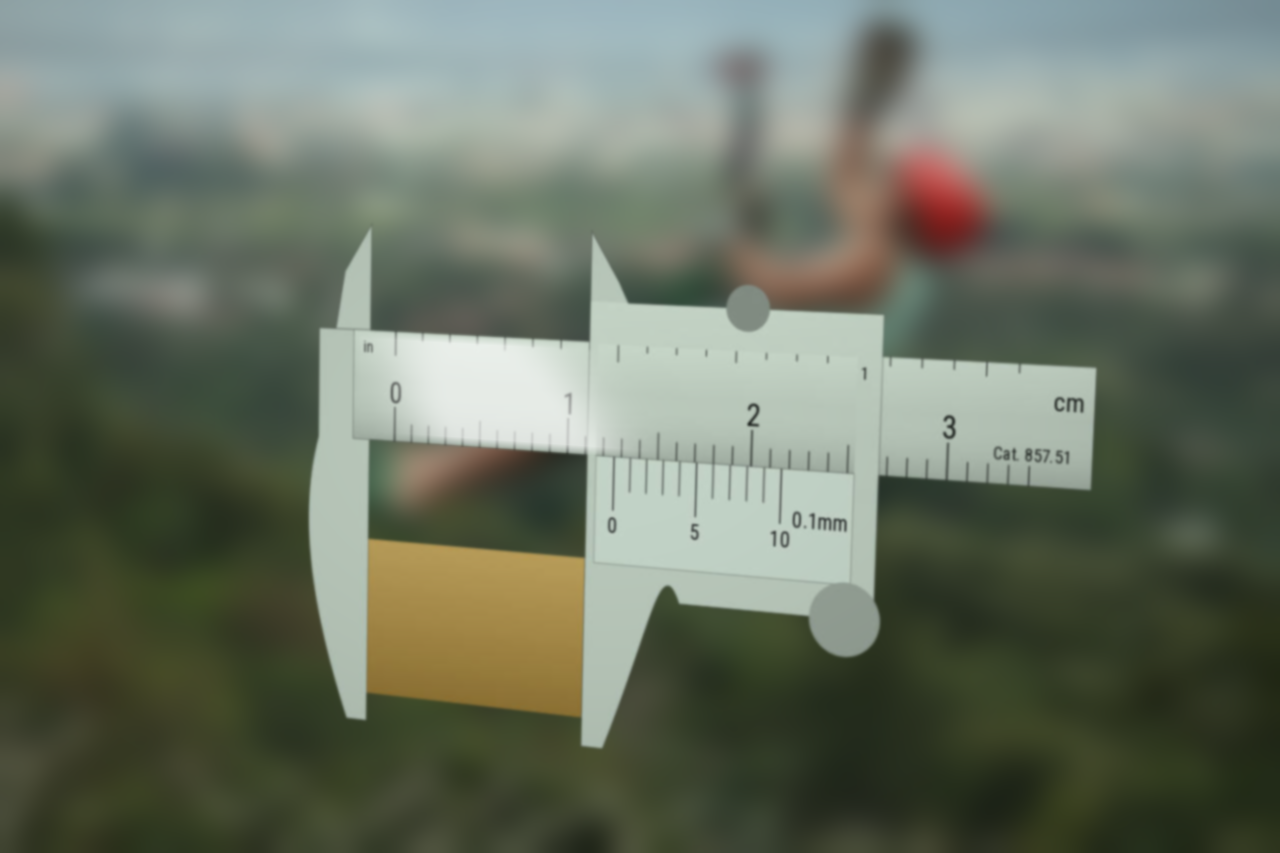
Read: 12.6mm
